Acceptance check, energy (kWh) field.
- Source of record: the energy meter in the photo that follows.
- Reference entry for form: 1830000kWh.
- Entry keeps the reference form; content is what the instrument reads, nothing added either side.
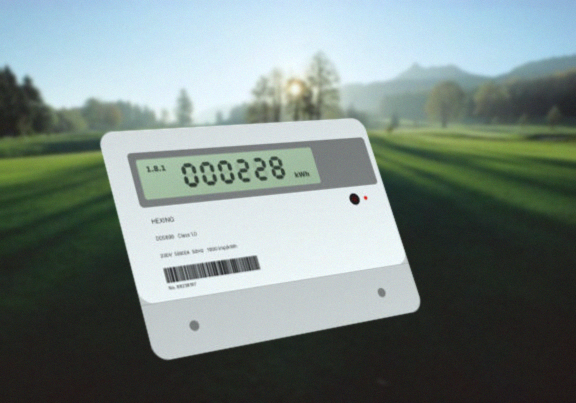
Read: 228kWh
